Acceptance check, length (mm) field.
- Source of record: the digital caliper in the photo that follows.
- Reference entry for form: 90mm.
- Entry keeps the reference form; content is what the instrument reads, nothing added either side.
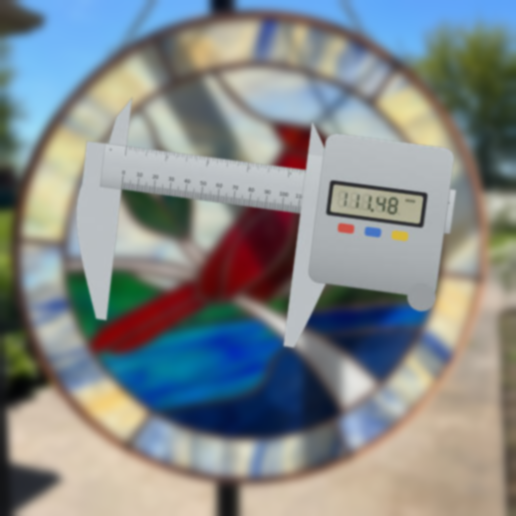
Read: 111.48mm
